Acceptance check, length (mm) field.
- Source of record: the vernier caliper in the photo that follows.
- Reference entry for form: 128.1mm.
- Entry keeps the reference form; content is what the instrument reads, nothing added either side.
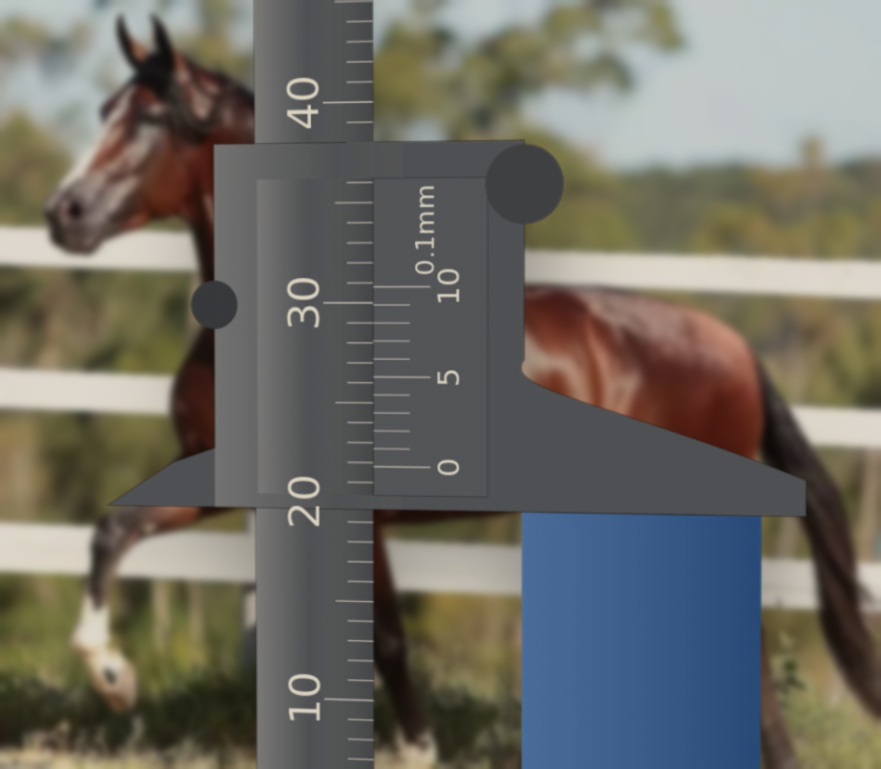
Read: 21.8mm
